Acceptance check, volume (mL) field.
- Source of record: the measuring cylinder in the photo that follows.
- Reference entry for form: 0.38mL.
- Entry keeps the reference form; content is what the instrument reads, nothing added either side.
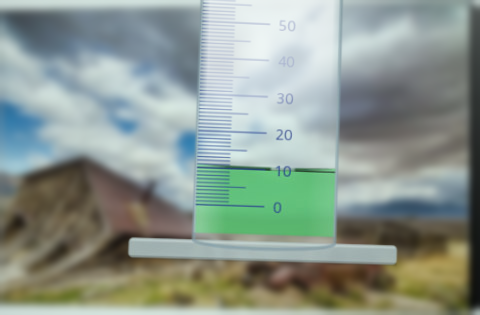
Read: 10mL
